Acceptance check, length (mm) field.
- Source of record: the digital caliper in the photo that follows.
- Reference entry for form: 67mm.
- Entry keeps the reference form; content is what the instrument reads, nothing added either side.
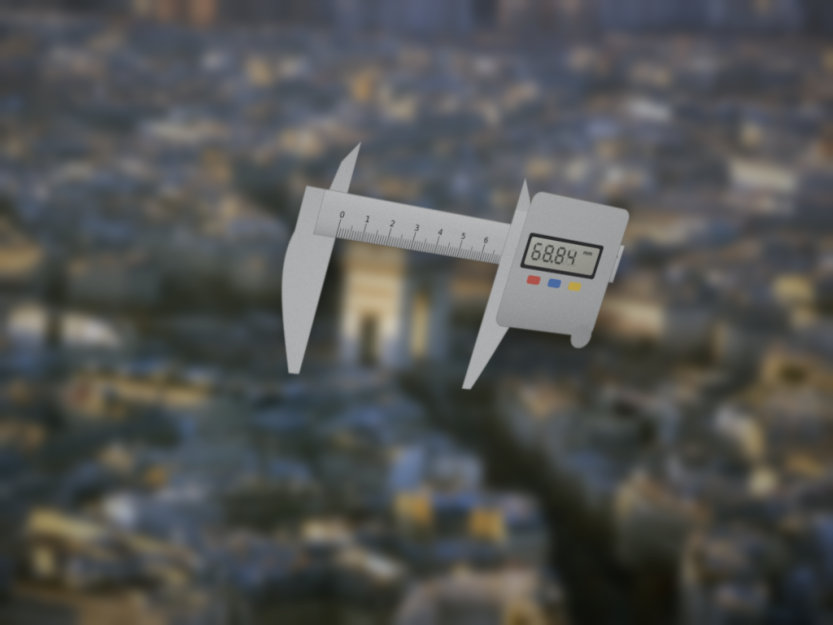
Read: 68.84mm
